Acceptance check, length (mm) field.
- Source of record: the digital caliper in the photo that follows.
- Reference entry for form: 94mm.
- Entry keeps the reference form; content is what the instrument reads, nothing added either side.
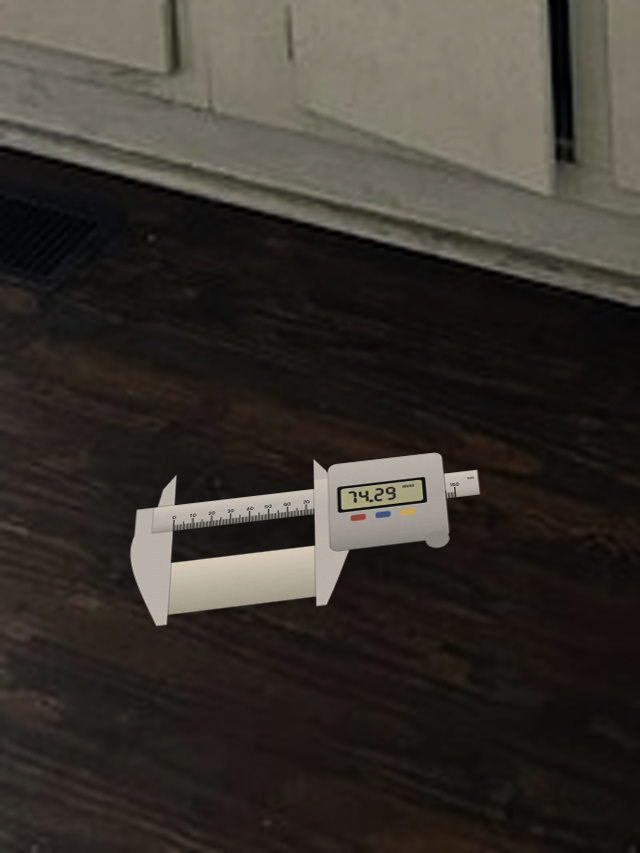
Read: 74.29mm
